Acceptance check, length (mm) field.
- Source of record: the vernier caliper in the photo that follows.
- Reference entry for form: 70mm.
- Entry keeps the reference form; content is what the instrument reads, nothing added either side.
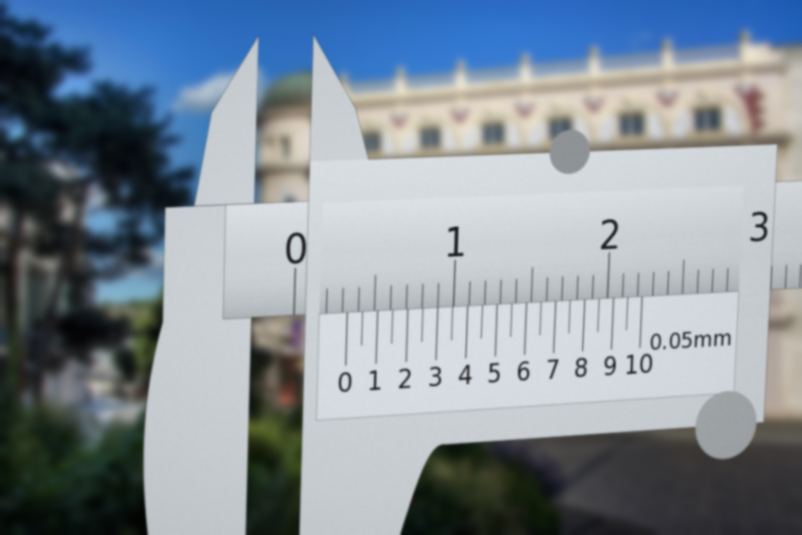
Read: 3.3mm
